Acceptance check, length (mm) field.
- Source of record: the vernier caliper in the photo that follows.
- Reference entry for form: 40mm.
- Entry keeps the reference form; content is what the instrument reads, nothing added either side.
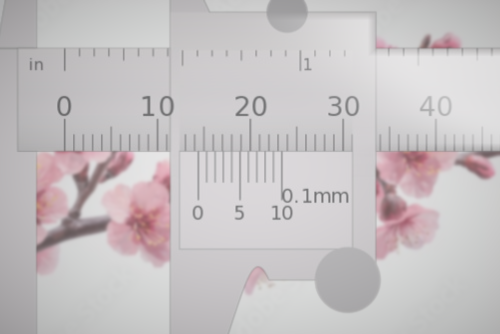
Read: 14.4mm
